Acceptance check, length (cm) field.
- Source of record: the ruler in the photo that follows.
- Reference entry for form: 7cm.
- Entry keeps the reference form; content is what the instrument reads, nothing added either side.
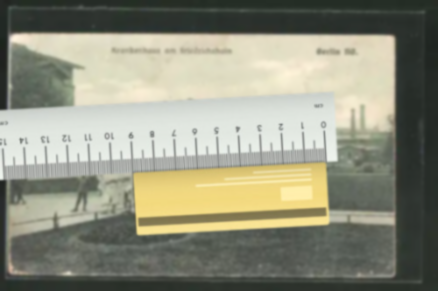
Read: 9cm
